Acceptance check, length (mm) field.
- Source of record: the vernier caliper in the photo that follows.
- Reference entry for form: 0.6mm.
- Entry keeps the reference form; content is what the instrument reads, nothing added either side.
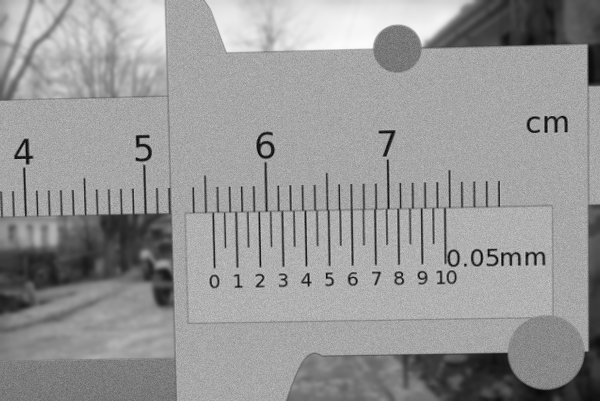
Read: 55.6mm
